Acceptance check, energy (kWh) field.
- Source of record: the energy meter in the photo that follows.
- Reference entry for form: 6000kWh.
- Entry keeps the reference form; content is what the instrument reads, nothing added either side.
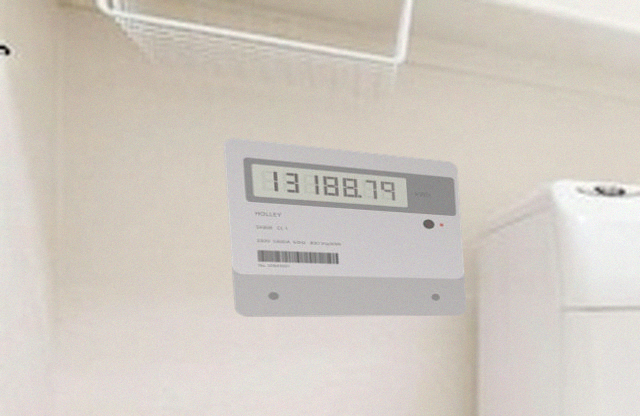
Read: 13188.79kWh
